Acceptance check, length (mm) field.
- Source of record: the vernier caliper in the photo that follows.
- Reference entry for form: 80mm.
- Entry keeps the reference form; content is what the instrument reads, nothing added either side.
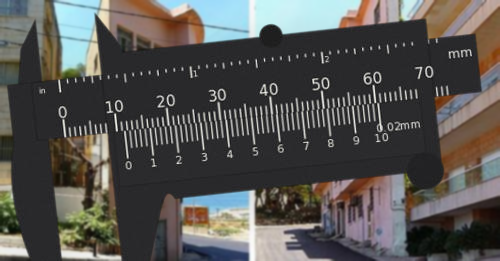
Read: 11.5mm
